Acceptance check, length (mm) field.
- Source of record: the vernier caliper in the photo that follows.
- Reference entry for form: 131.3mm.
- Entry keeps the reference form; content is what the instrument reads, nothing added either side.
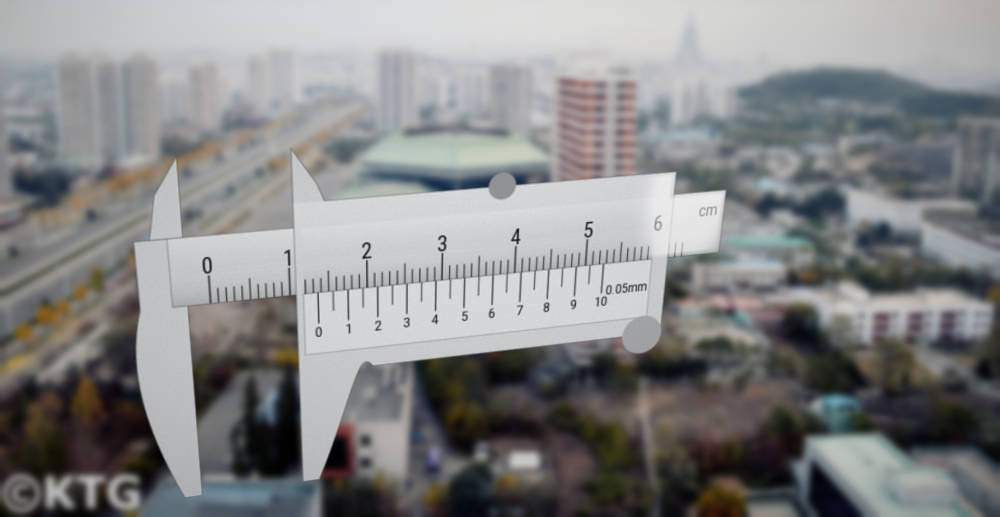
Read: 13.6mm
